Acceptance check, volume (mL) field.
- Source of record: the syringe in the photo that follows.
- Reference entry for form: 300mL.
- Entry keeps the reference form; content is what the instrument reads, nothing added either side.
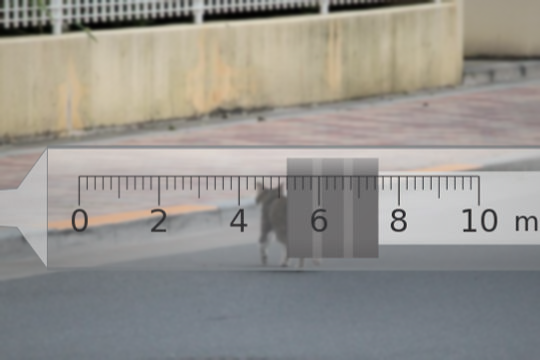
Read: 5.2mL
